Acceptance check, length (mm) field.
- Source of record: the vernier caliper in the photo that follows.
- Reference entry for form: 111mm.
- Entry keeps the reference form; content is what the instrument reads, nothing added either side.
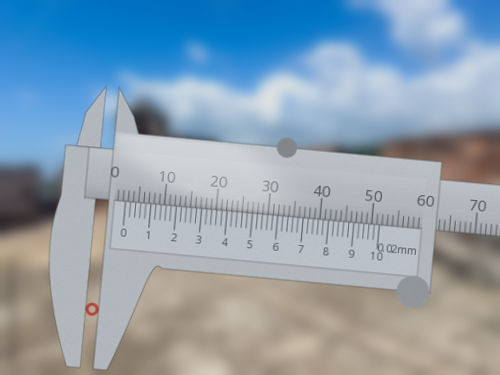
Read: 2.5mm
